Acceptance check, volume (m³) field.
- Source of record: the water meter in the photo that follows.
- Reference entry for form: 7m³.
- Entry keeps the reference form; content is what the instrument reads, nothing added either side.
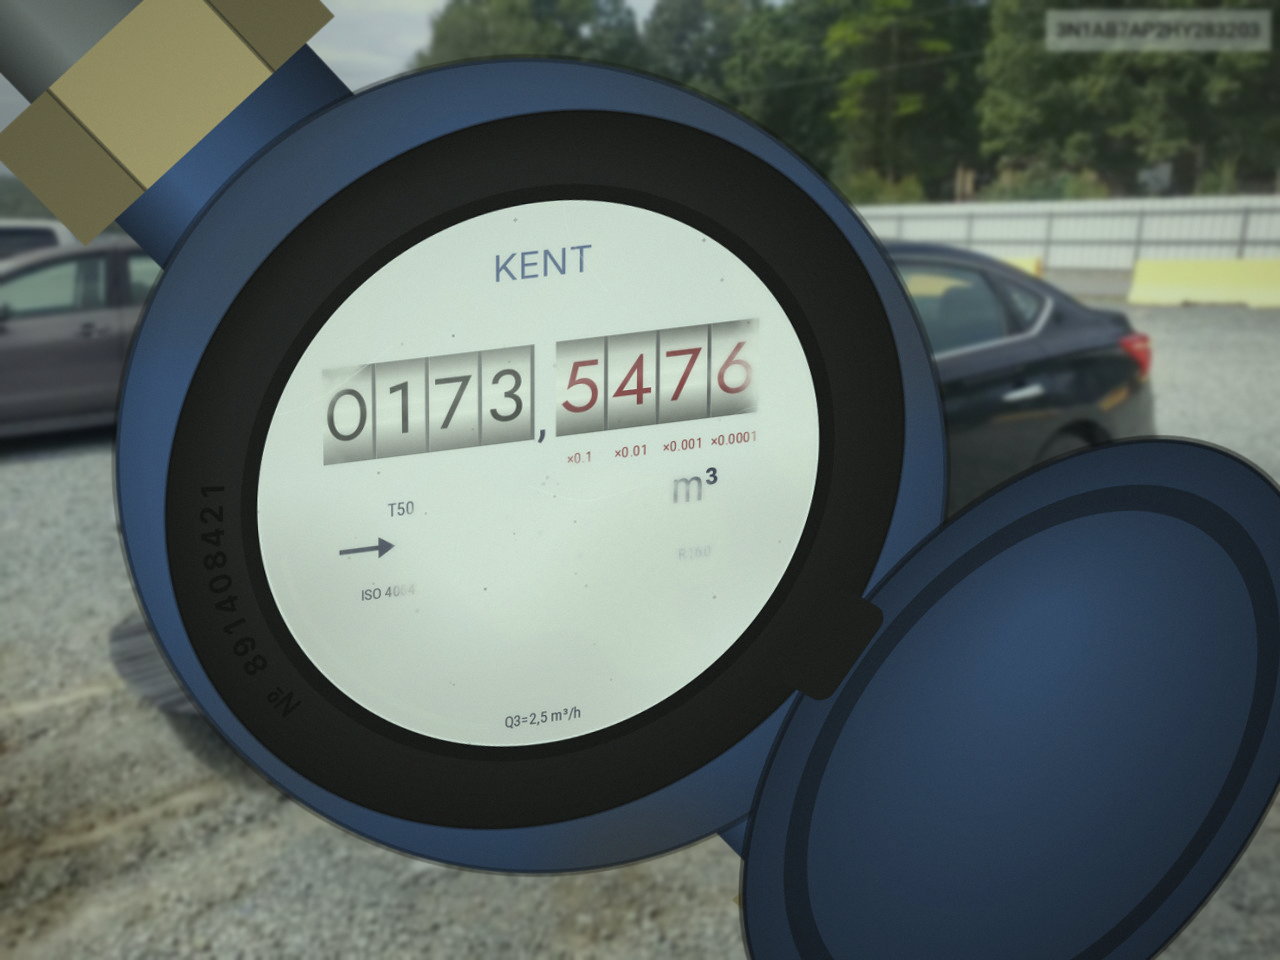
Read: 173.5476m³
